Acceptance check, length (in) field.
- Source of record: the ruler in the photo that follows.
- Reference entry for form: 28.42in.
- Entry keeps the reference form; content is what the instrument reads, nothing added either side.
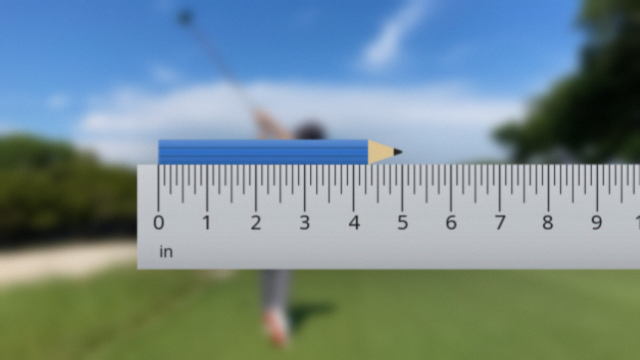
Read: 5in
